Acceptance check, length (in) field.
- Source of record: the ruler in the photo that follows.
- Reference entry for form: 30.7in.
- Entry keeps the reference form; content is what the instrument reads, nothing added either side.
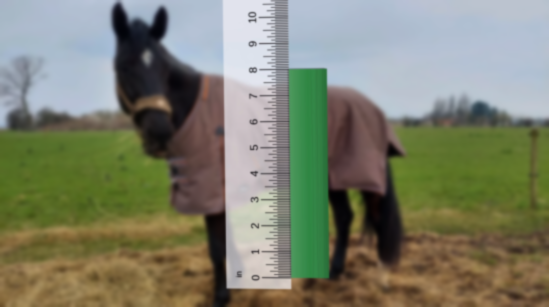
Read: 8in
